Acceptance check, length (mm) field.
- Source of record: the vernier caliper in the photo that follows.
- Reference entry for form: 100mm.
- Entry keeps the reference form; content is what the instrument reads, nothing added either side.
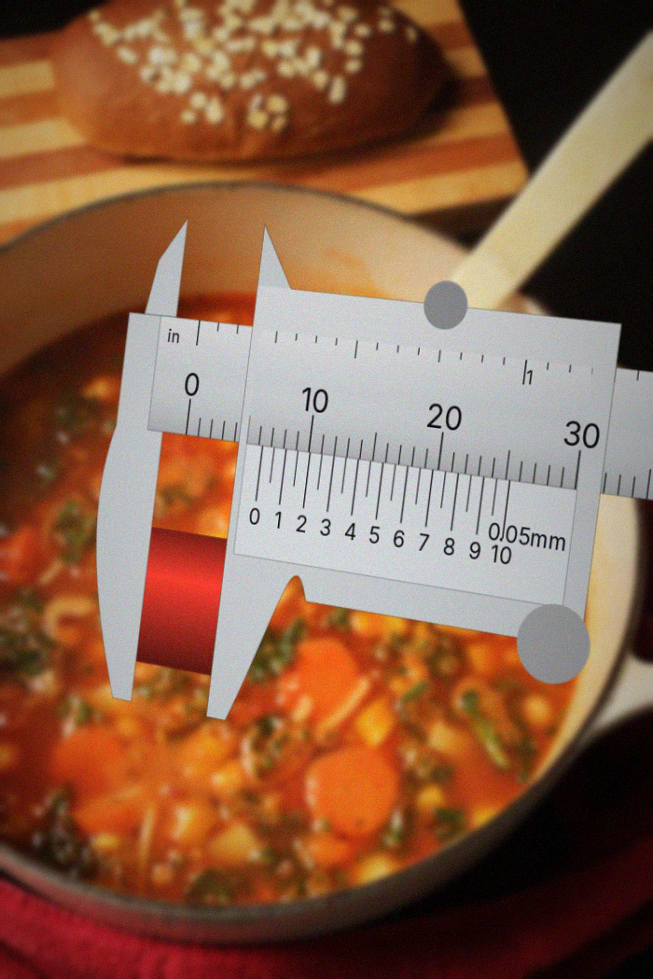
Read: 6.3mm
